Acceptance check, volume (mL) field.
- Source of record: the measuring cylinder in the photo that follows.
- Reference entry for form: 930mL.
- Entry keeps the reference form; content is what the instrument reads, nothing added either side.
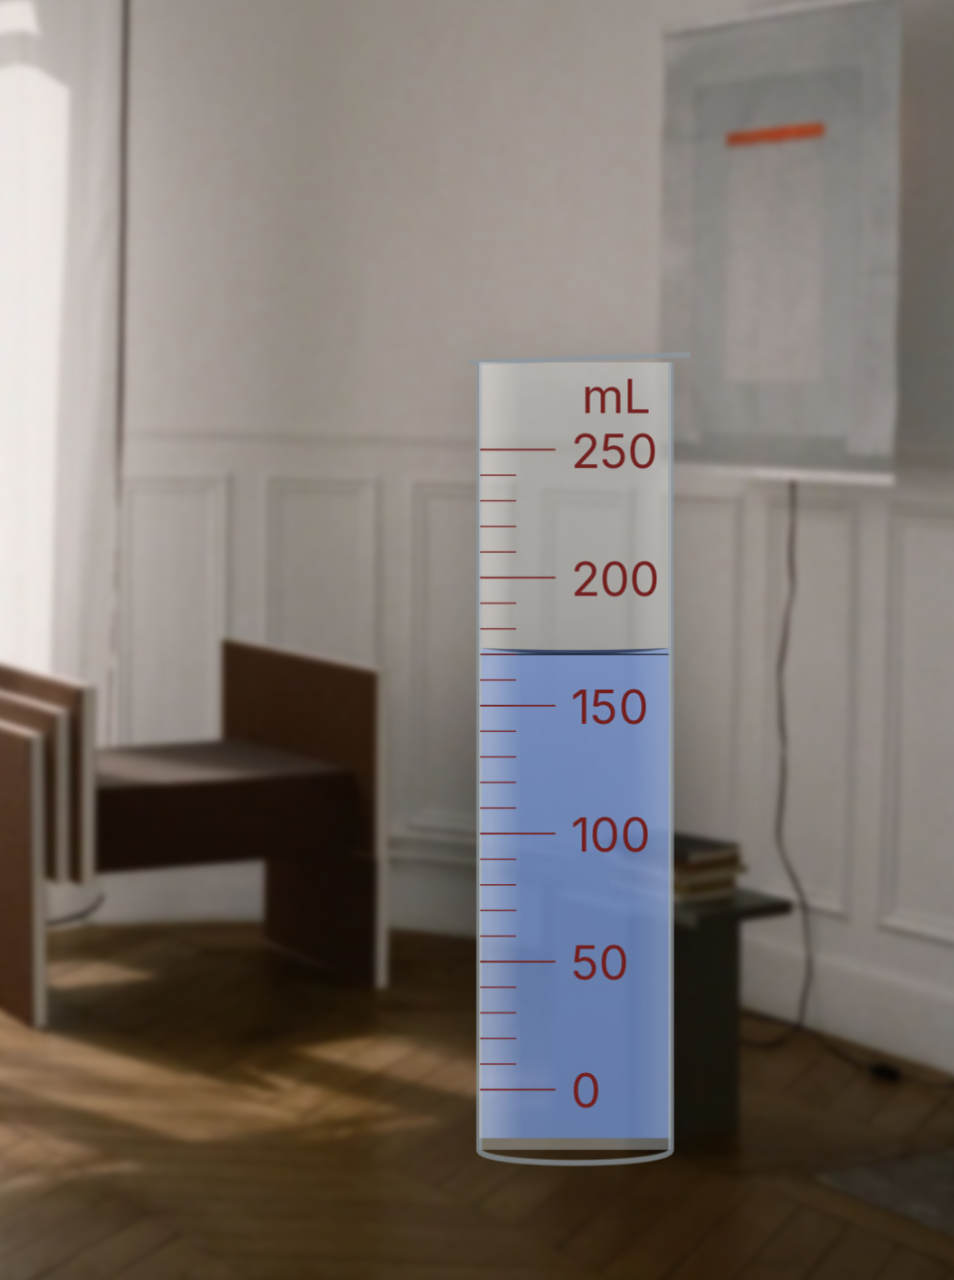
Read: 170mL
